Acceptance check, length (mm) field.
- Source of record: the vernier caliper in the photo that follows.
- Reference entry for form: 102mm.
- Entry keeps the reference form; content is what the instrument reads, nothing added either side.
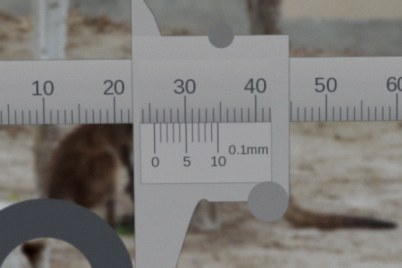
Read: 25.6mm
